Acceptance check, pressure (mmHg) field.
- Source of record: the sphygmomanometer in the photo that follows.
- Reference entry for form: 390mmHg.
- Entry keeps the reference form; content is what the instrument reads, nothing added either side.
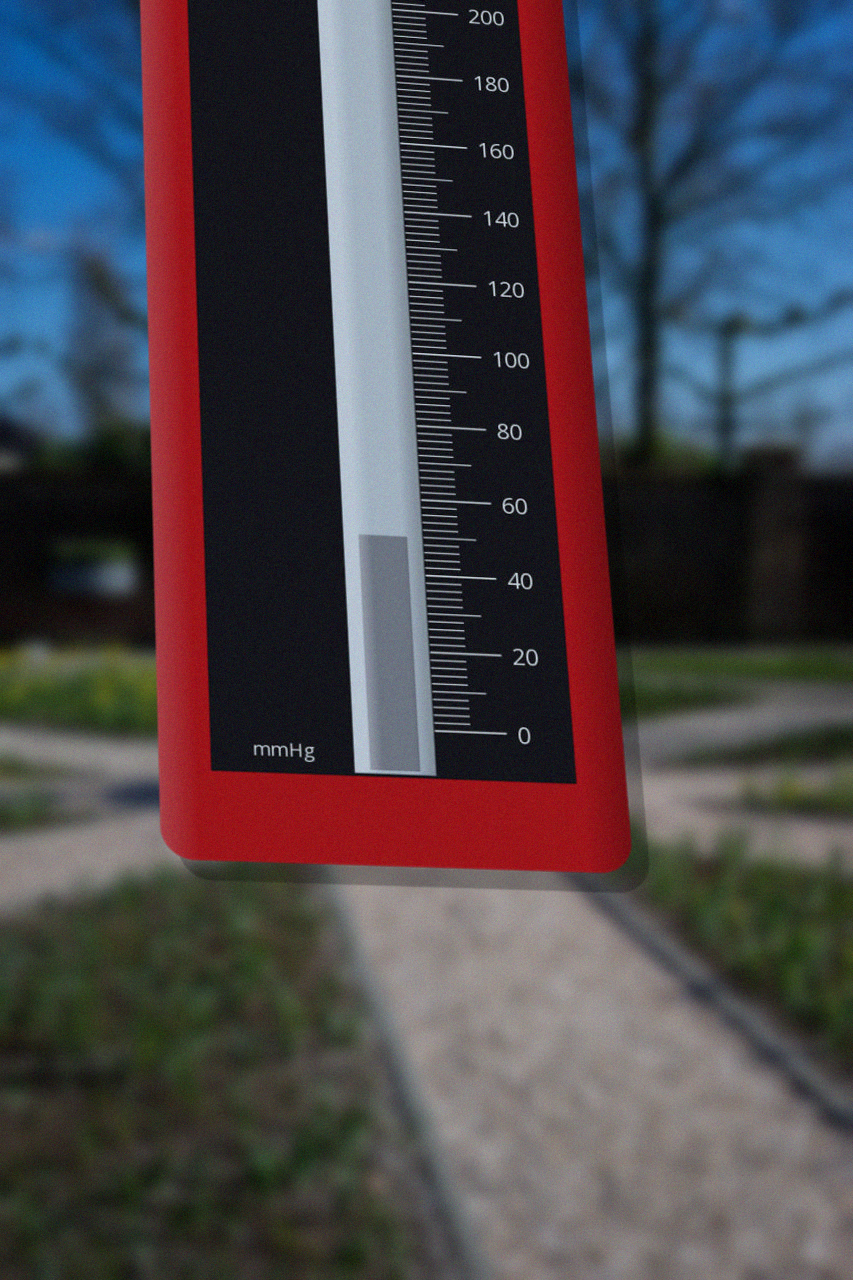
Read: 50mmHg
